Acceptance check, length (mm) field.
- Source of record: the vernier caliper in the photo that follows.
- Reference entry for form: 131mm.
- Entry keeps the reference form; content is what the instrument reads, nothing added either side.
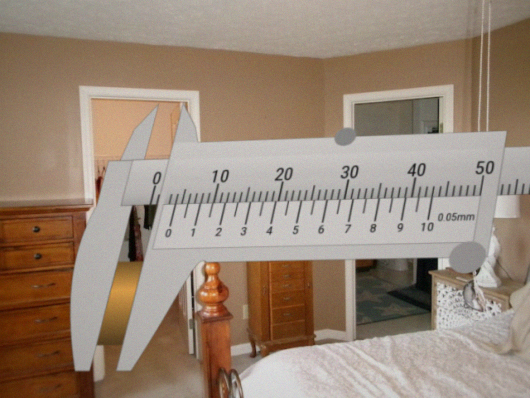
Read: 4.0mm
